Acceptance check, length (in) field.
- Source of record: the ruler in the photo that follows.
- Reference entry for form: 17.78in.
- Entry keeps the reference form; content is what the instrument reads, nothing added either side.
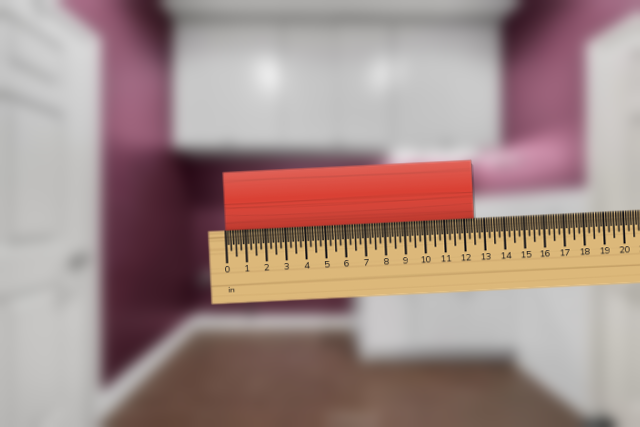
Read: 12.5in
